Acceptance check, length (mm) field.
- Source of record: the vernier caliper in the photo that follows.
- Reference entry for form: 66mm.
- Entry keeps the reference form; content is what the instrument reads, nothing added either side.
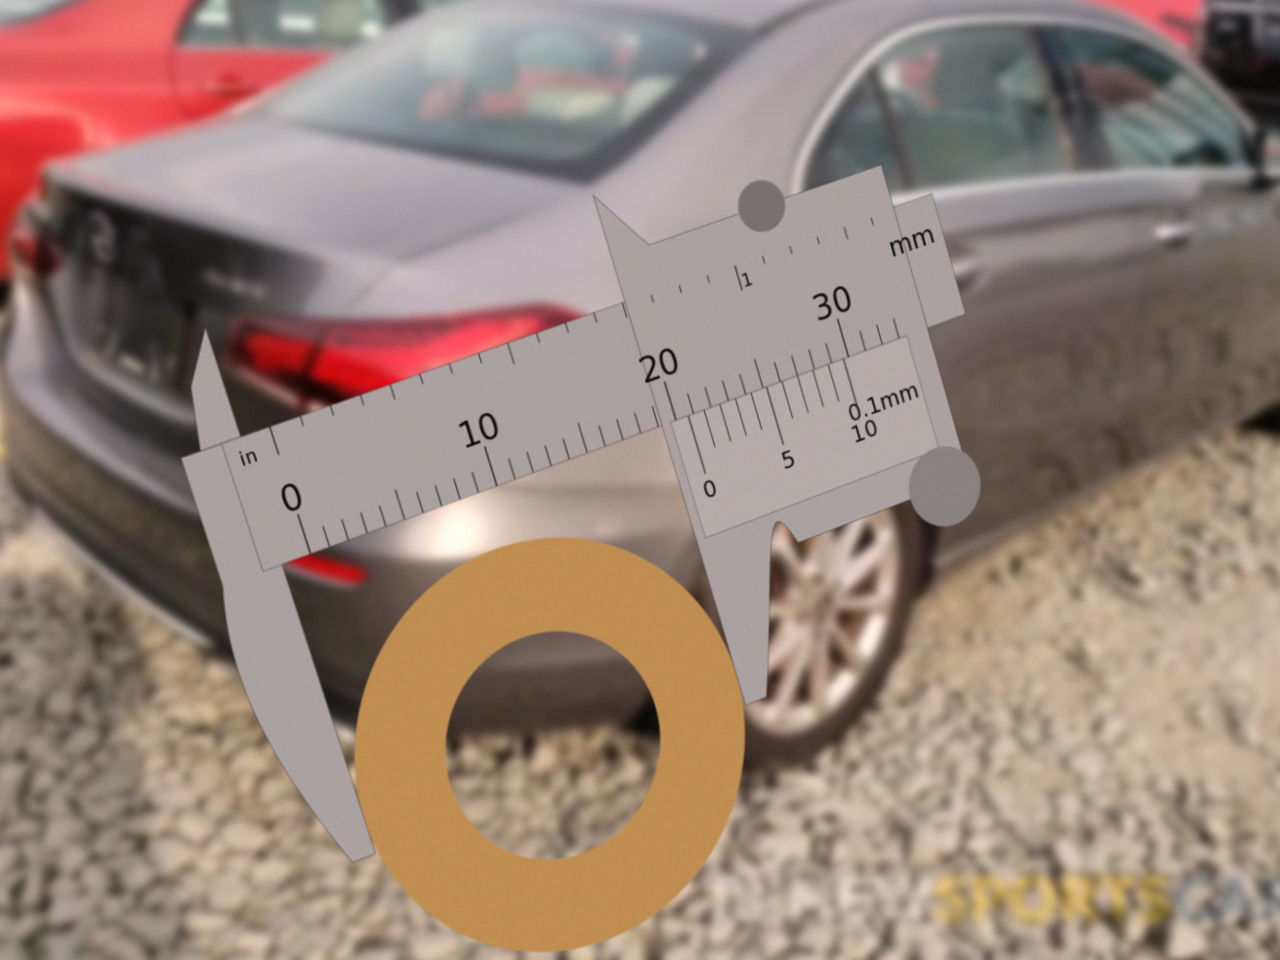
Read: 20.7mm
